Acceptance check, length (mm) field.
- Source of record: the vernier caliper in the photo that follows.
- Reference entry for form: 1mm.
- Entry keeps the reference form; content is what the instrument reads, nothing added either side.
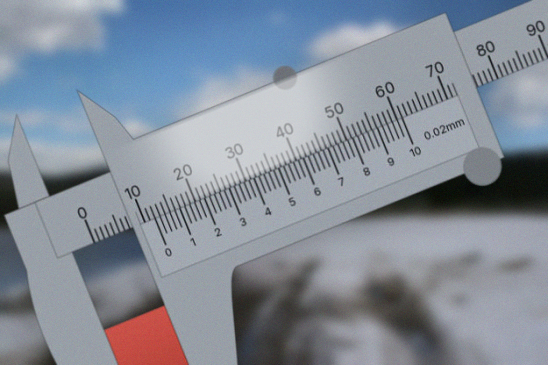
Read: 12.0mm
